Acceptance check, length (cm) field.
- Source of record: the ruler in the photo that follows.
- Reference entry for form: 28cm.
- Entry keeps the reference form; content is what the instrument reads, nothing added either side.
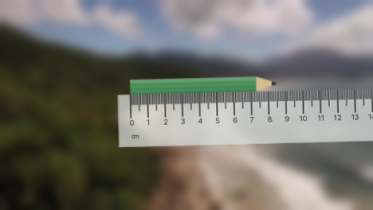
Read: 8.5cm
